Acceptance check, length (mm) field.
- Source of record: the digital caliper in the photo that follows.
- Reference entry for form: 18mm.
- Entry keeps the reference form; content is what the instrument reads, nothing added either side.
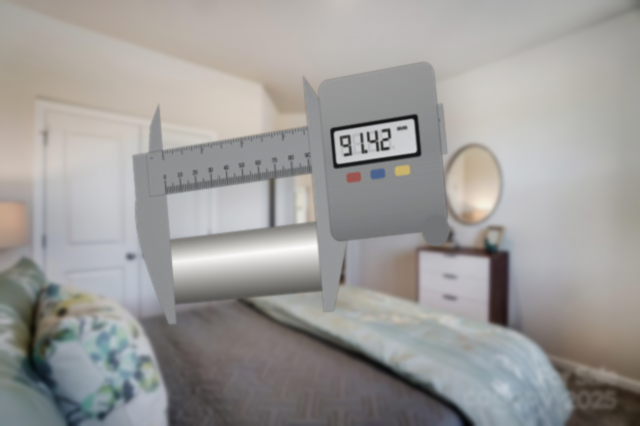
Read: 91.42mm
